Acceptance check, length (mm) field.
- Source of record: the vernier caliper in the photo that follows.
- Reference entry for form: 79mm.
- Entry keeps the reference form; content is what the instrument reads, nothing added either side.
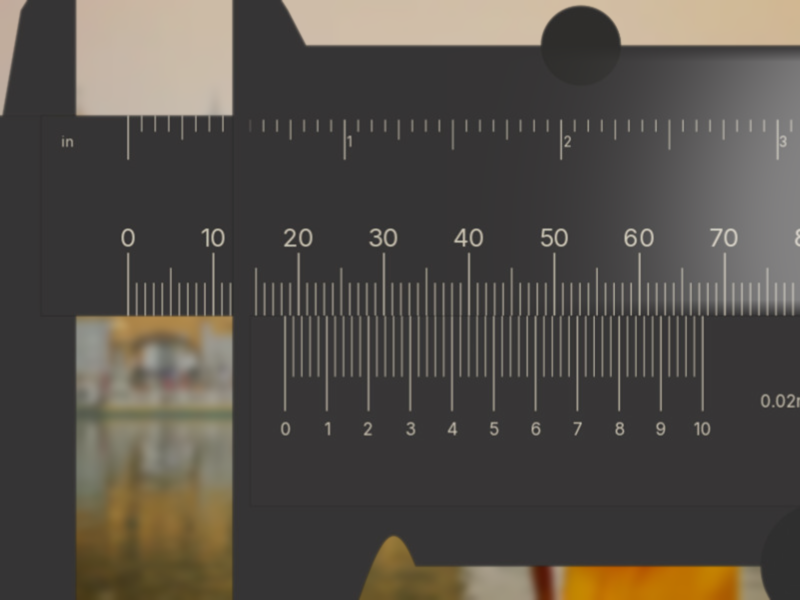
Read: 18.4mm
